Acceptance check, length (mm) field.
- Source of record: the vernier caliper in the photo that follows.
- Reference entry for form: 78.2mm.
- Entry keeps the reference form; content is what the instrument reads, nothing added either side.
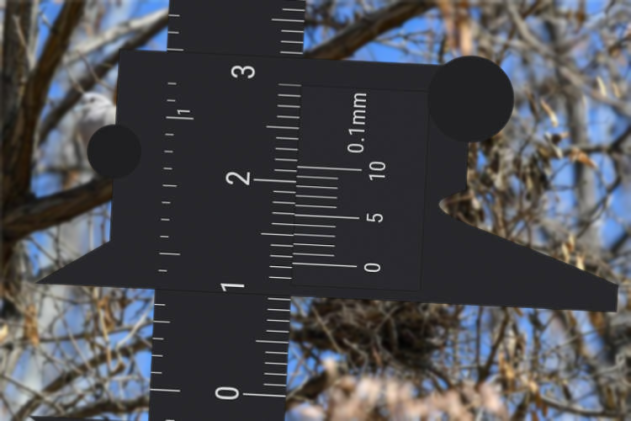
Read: 12.4mm
